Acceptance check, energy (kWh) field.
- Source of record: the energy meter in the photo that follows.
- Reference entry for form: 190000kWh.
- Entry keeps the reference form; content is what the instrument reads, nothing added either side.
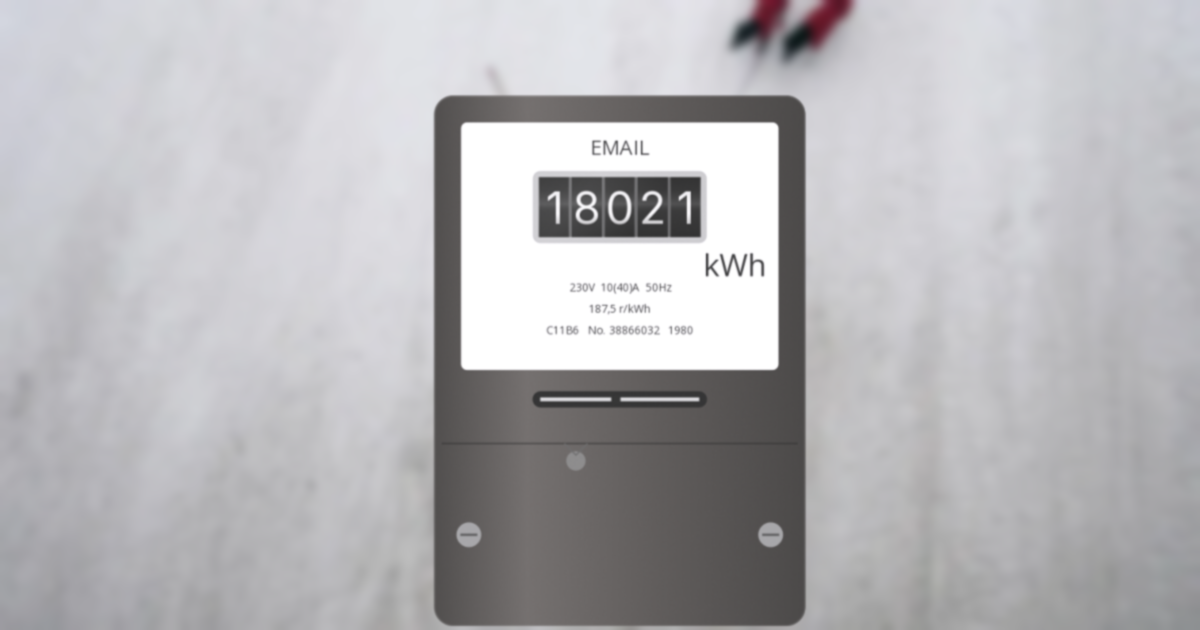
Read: 18021kWh
